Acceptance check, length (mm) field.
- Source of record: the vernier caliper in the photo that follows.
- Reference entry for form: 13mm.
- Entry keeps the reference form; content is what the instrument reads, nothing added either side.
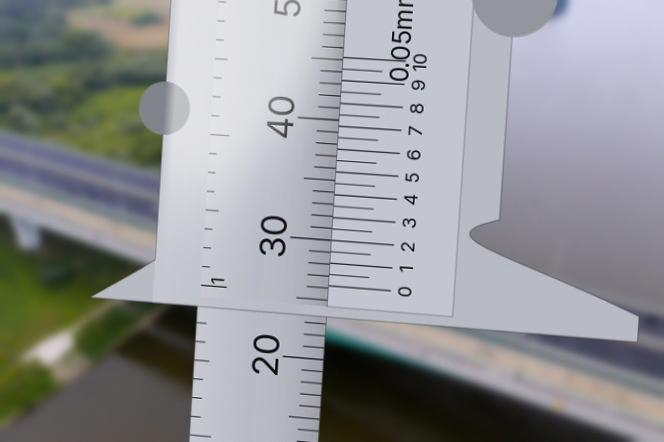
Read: 26.2mm
